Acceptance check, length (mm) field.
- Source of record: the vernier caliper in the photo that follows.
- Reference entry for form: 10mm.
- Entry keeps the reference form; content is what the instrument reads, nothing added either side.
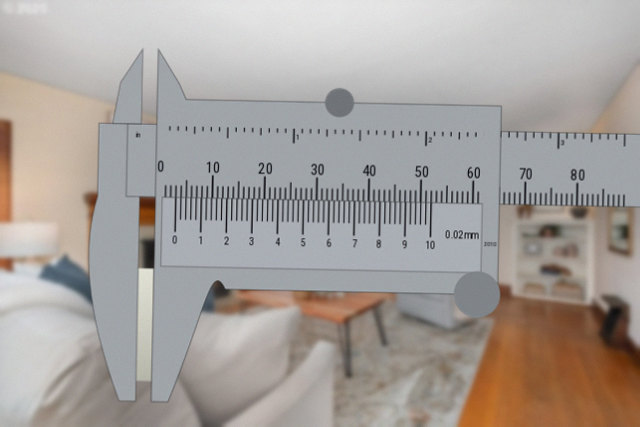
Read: 3.0mm
